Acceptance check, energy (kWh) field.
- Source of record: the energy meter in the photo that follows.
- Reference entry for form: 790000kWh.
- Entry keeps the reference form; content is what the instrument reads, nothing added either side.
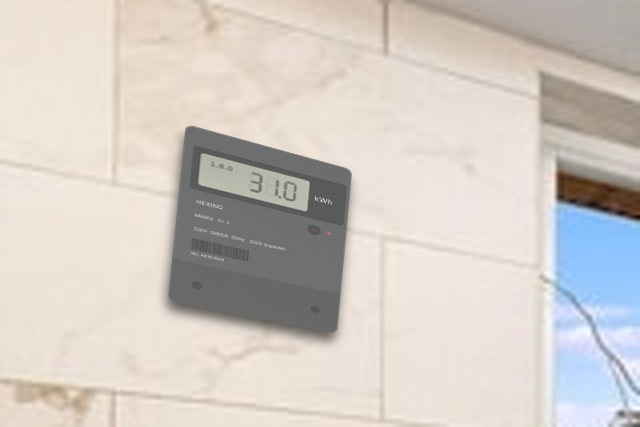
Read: 31.0kWh
